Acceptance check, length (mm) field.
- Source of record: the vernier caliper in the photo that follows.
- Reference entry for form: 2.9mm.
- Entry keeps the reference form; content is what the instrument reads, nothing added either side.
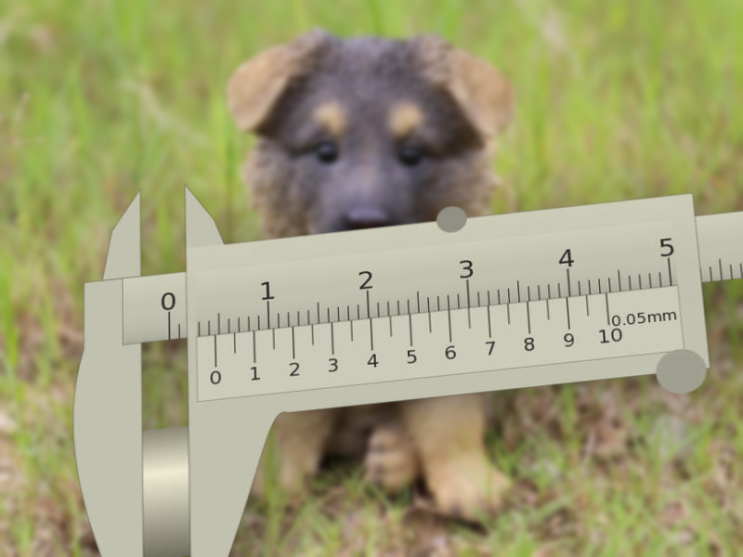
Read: 4.6mm
